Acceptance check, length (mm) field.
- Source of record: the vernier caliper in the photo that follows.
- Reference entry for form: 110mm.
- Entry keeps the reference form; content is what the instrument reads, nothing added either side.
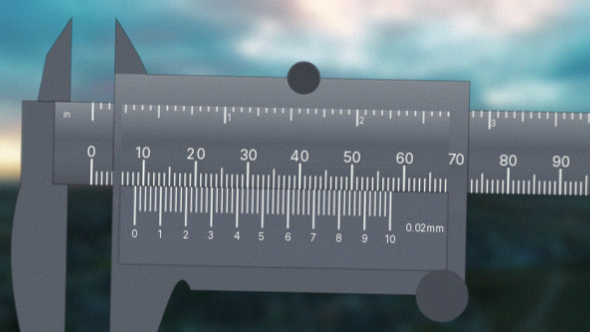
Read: 8.5mm
